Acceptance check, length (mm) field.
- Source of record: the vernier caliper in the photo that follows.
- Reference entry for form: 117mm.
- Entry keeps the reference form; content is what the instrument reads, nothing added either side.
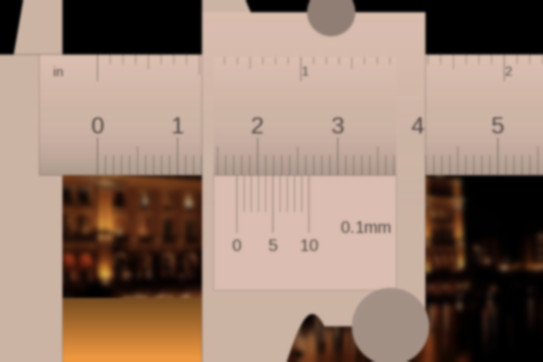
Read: 17.4mm
